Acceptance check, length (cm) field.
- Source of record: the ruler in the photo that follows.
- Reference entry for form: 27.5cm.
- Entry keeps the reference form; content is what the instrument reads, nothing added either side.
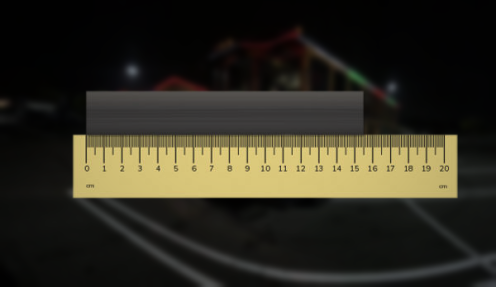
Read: 15.5cm
